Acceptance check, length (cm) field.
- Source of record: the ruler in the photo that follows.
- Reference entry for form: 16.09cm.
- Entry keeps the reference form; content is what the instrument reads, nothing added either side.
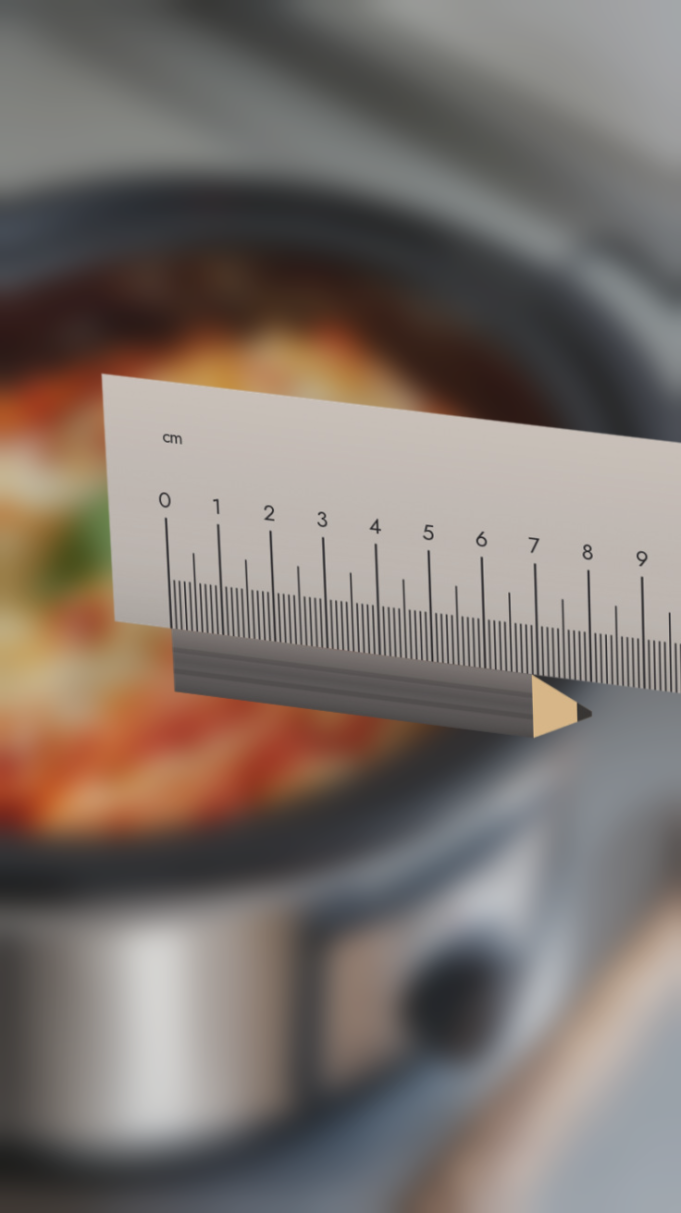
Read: 8cm
